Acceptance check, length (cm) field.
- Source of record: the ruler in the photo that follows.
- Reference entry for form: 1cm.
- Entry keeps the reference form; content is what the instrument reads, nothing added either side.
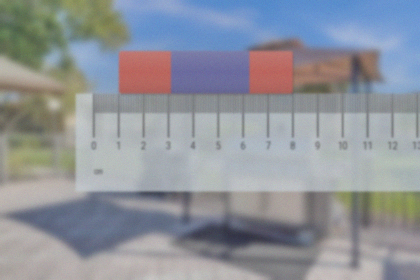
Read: 7cm
